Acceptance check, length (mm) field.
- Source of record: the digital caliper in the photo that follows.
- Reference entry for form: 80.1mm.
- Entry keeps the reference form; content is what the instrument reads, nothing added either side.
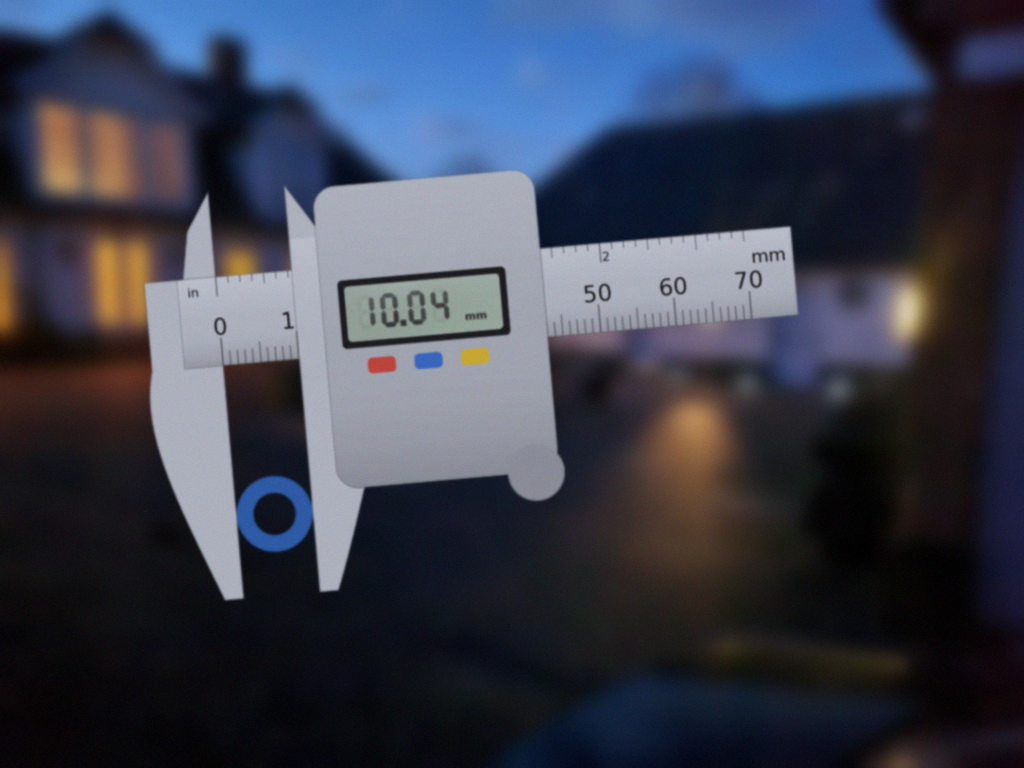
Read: 10.04mm
